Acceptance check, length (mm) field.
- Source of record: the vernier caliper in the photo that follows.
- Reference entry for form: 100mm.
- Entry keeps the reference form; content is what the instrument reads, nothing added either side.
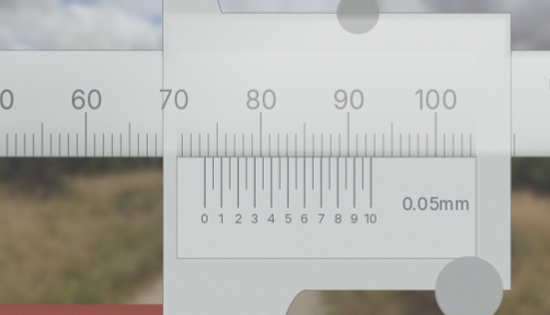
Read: 73.6mm
